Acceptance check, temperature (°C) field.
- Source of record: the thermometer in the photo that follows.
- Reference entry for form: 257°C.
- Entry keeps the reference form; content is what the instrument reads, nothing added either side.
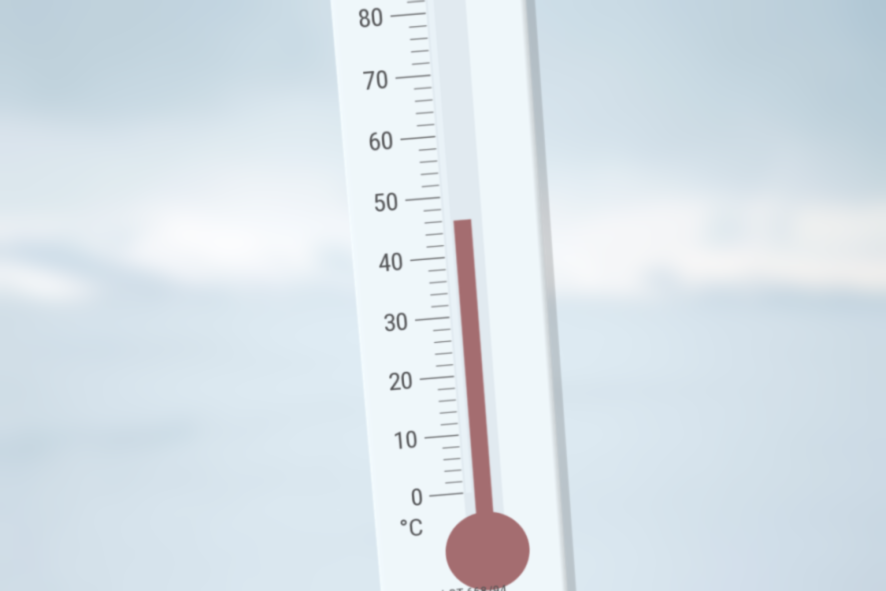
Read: 46°C
